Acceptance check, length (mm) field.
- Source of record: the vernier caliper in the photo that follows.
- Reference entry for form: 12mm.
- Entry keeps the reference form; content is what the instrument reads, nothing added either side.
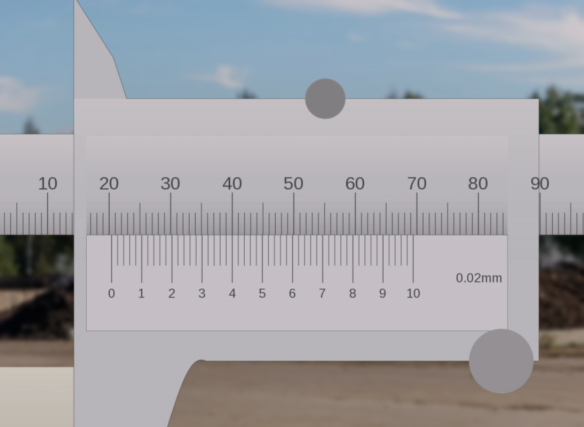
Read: 20.4mm
